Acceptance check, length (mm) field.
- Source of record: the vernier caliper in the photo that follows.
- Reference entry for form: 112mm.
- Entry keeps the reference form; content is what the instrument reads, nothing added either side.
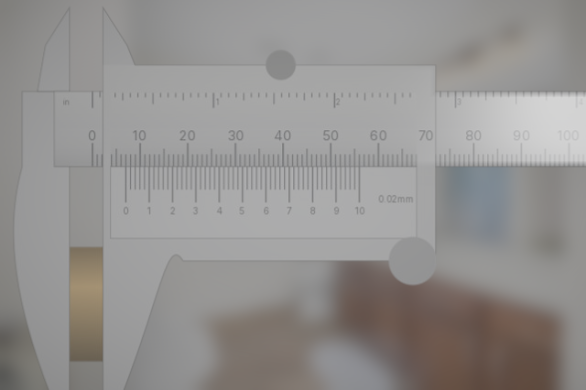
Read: 7.0mm
